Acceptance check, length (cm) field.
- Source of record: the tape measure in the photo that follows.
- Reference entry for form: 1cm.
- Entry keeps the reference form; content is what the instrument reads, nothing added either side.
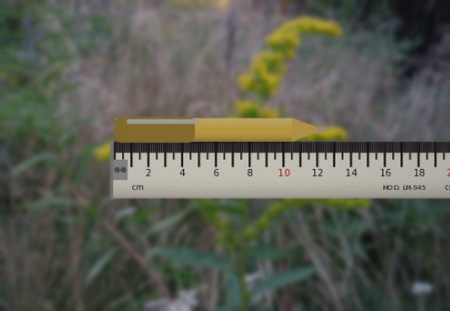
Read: 12.5cm
